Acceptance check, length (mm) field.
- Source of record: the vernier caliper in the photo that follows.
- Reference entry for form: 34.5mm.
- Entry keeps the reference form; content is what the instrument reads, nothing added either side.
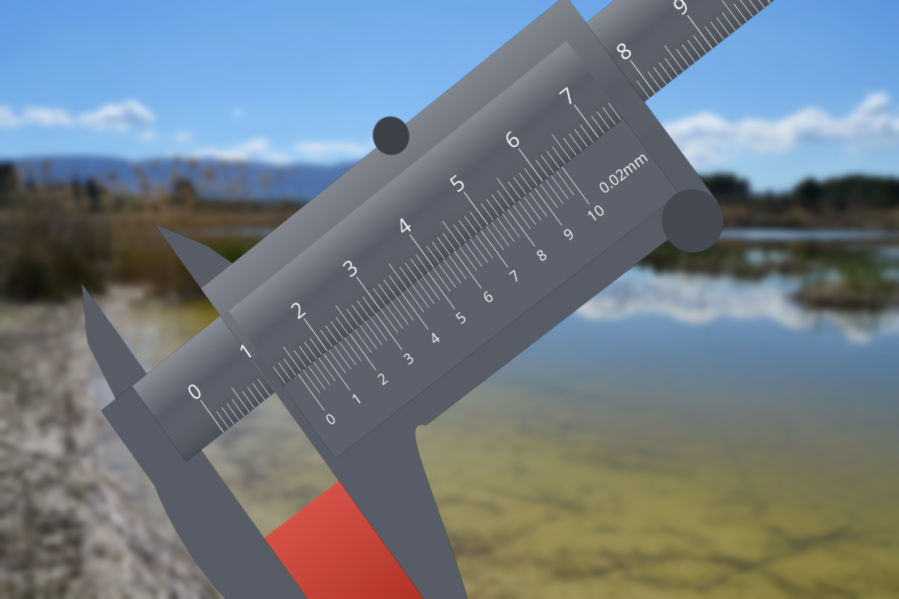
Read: 14.4mm
